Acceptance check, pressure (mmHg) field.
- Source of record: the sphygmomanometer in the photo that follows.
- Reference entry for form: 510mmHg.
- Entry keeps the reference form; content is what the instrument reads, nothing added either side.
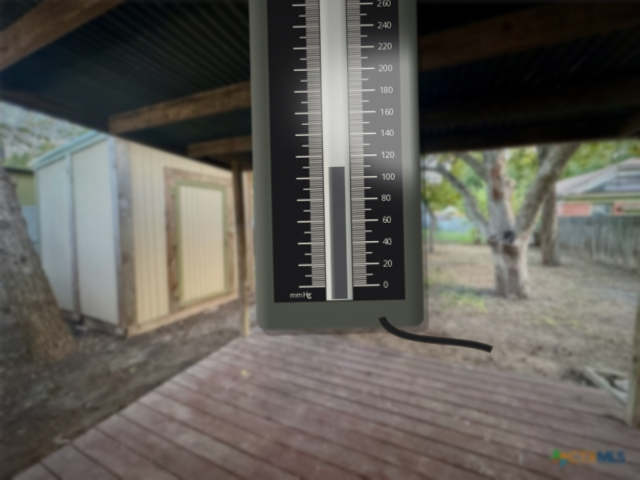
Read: 110mmHg
